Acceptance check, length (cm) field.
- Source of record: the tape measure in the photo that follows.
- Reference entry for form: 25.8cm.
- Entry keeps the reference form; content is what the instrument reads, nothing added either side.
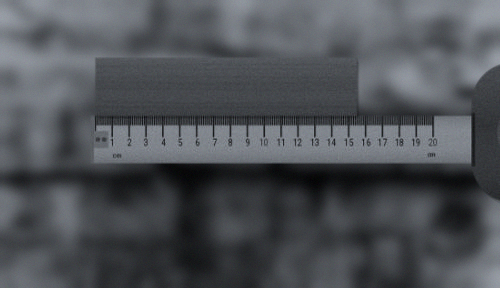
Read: 15.5cm
